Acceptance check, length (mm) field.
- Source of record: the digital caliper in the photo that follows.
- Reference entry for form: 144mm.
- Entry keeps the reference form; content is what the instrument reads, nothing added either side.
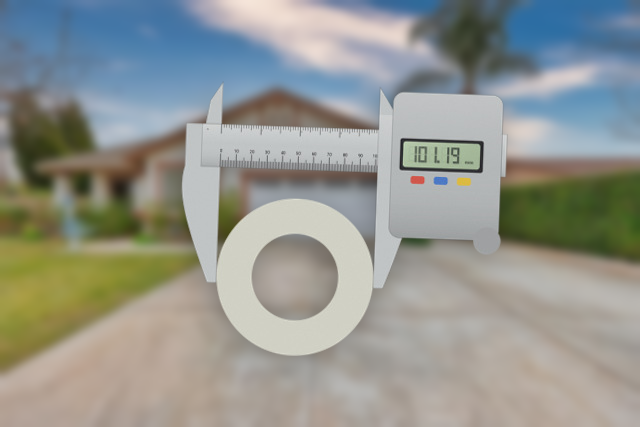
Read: 101.19mm
